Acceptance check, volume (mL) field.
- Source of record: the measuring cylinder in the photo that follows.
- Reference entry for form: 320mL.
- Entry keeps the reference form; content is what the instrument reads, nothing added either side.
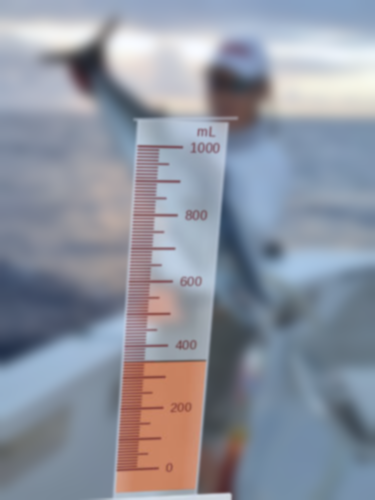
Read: 350mL
